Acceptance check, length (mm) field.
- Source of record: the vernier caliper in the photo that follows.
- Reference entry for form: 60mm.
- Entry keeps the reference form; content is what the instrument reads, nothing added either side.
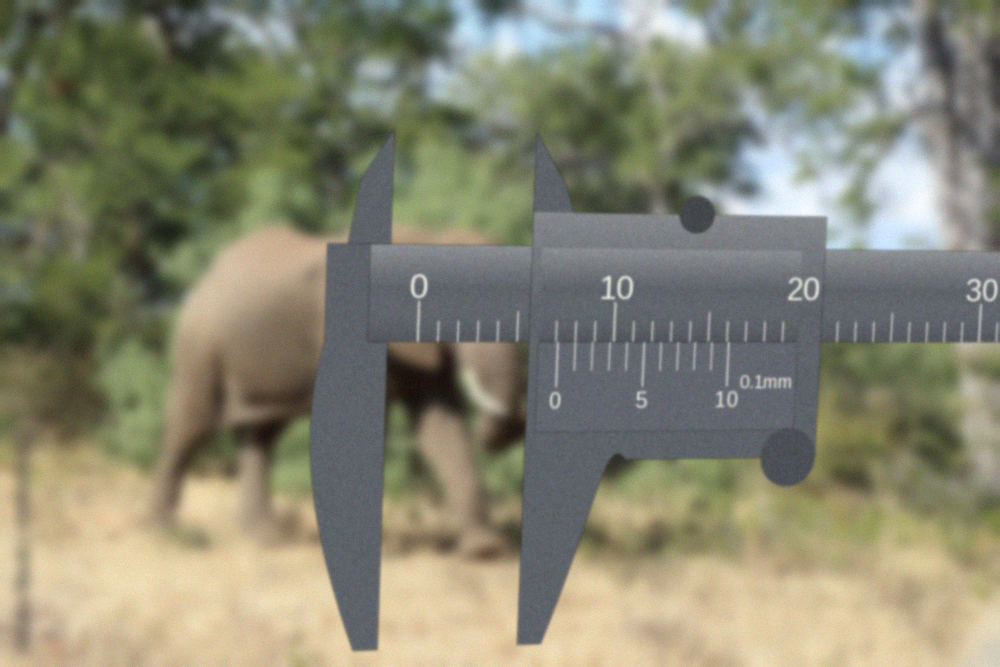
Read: 7.1mm
